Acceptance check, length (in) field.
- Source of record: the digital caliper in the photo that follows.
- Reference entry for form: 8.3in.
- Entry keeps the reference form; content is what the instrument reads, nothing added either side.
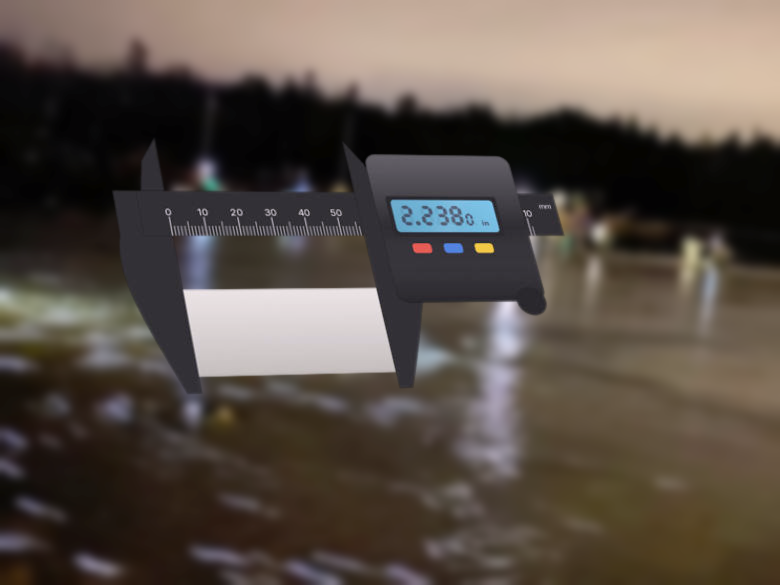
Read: 2.2380in
